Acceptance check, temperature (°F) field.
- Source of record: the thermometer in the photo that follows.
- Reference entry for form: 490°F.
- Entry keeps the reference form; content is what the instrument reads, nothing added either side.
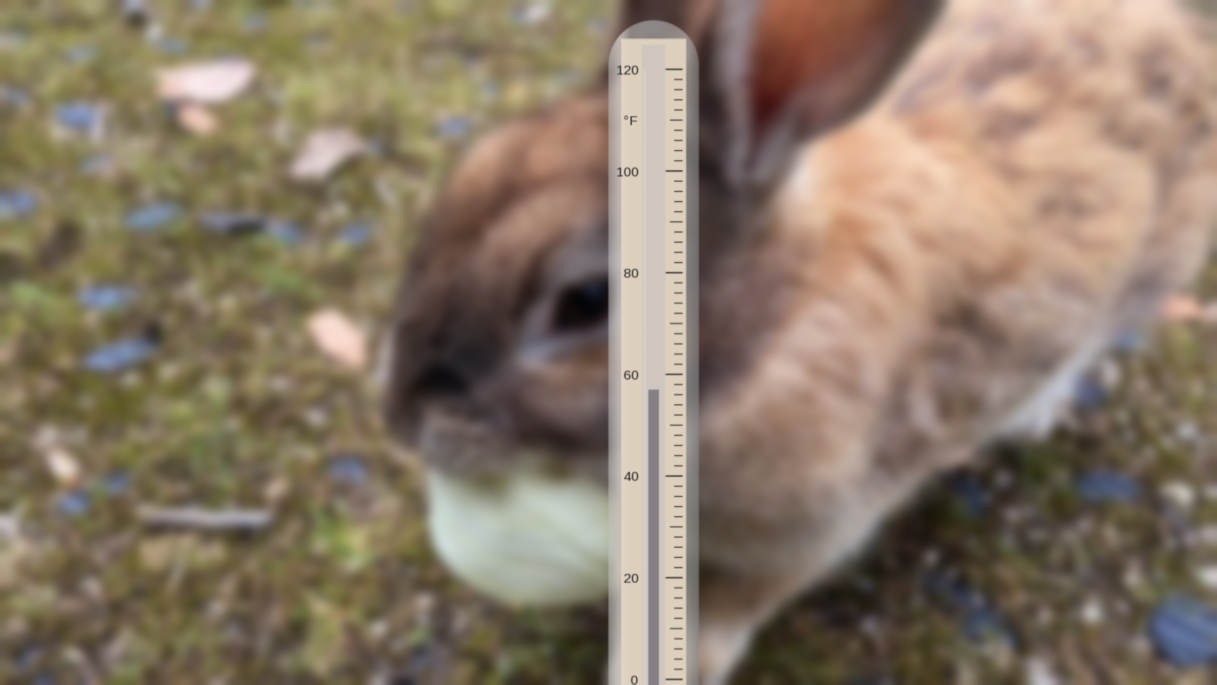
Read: 57°F
